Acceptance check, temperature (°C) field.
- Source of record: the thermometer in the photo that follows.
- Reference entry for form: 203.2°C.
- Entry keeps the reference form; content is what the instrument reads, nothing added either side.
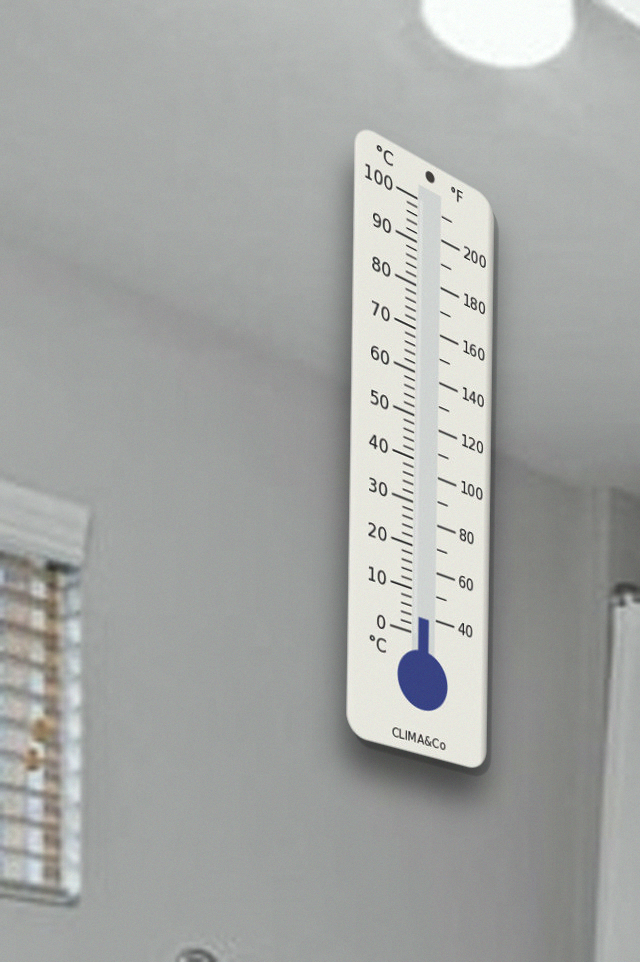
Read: 4°C
